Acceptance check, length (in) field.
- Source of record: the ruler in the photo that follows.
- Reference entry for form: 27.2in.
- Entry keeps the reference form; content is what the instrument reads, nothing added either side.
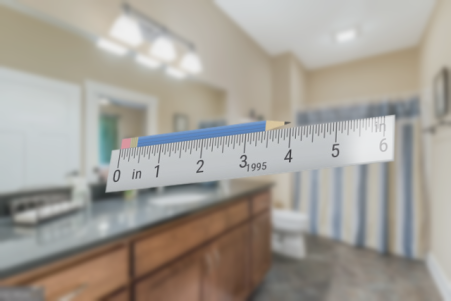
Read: 4in
